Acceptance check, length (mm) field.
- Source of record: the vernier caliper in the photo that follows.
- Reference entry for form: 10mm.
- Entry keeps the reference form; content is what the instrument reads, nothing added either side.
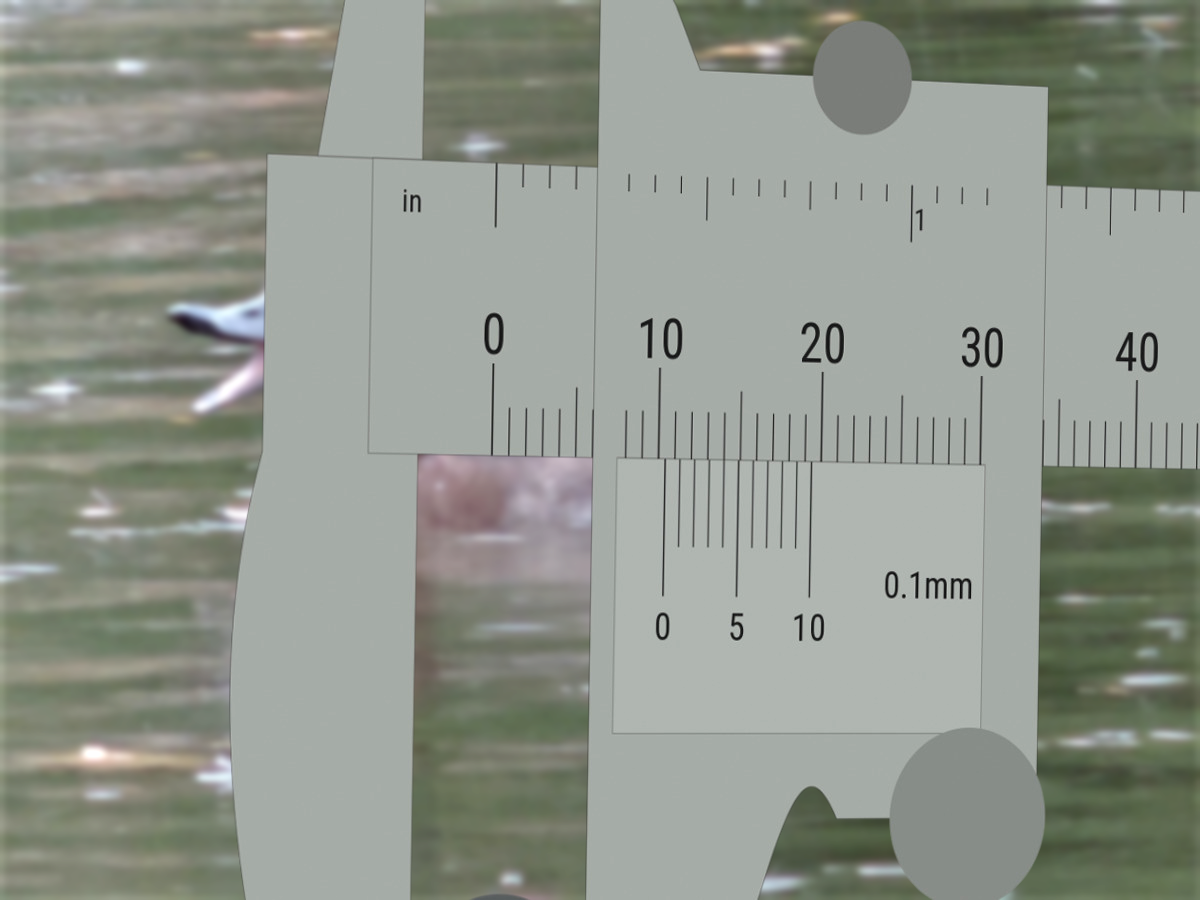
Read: 10.4mm
